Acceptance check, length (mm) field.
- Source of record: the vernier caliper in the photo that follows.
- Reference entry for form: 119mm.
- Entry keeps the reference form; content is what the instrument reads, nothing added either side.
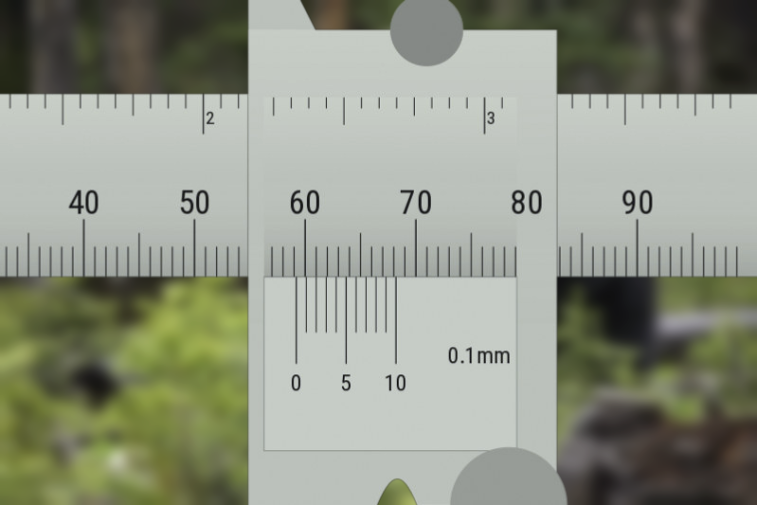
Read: 59.2mm
